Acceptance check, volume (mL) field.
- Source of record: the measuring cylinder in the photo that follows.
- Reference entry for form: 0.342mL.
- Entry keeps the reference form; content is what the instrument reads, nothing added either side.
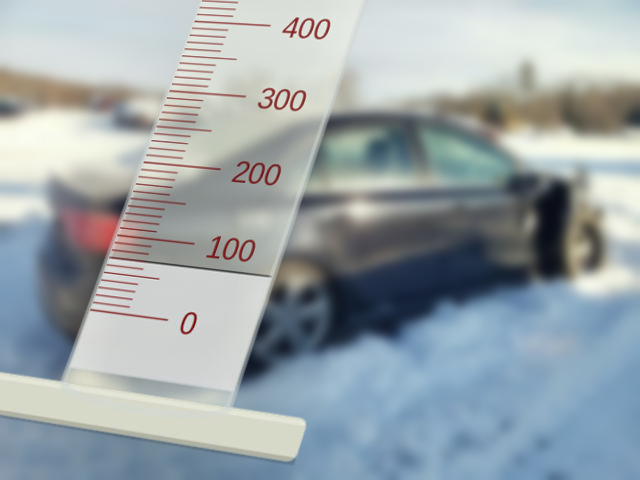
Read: 70mL
